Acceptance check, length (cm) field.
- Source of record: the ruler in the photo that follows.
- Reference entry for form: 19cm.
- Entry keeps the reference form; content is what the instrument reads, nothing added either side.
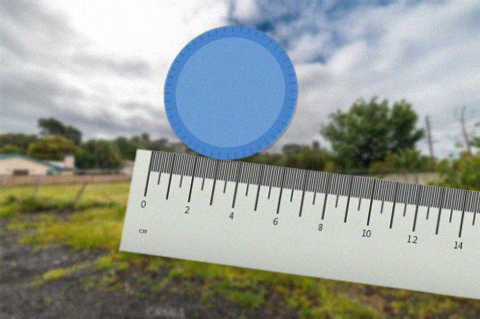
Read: 6cm
